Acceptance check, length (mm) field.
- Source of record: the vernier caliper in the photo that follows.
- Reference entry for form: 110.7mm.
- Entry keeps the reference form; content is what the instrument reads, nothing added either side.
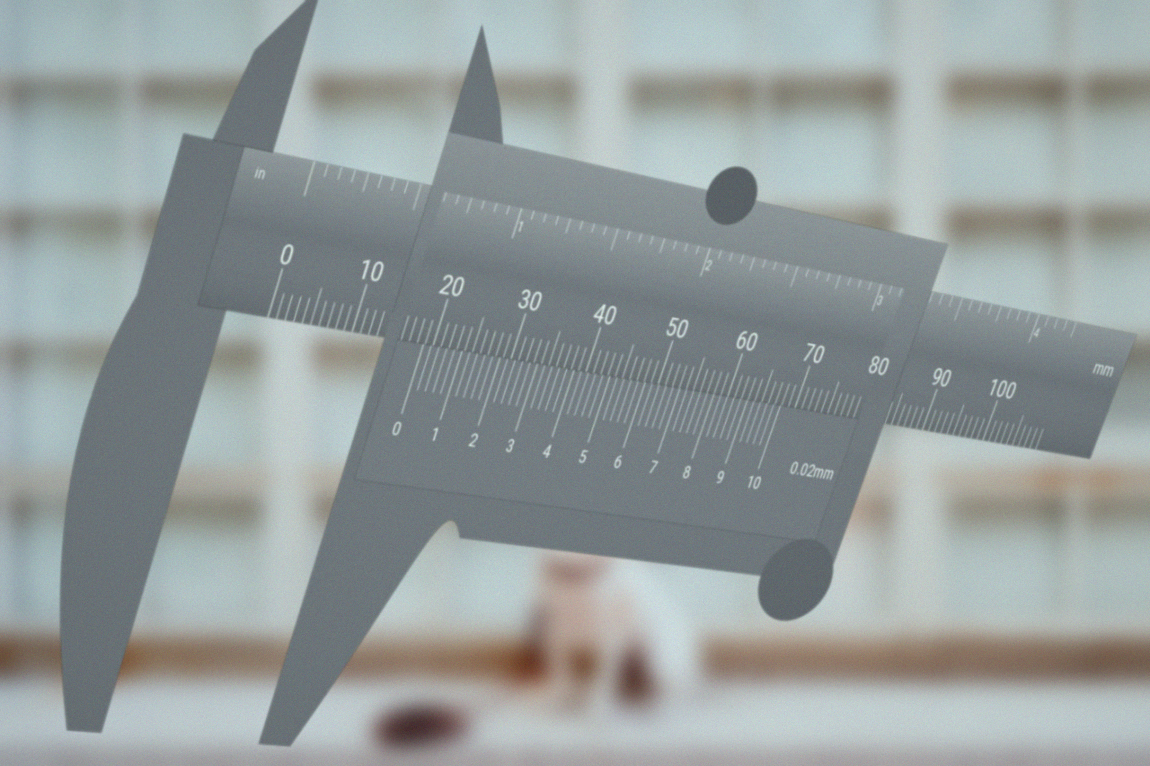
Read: 18.8mm
